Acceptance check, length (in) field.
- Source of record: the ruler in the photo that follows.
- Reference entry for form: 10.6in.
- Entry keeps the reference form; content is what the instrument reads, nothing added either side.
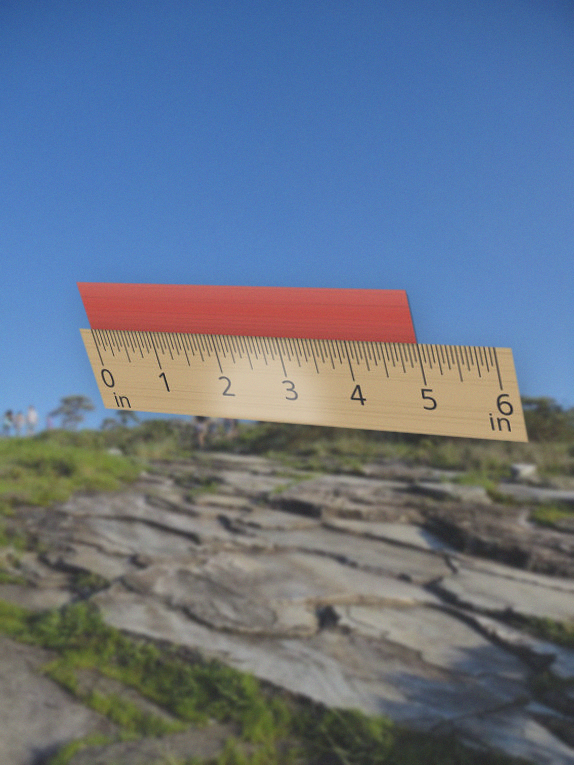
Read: 5in
